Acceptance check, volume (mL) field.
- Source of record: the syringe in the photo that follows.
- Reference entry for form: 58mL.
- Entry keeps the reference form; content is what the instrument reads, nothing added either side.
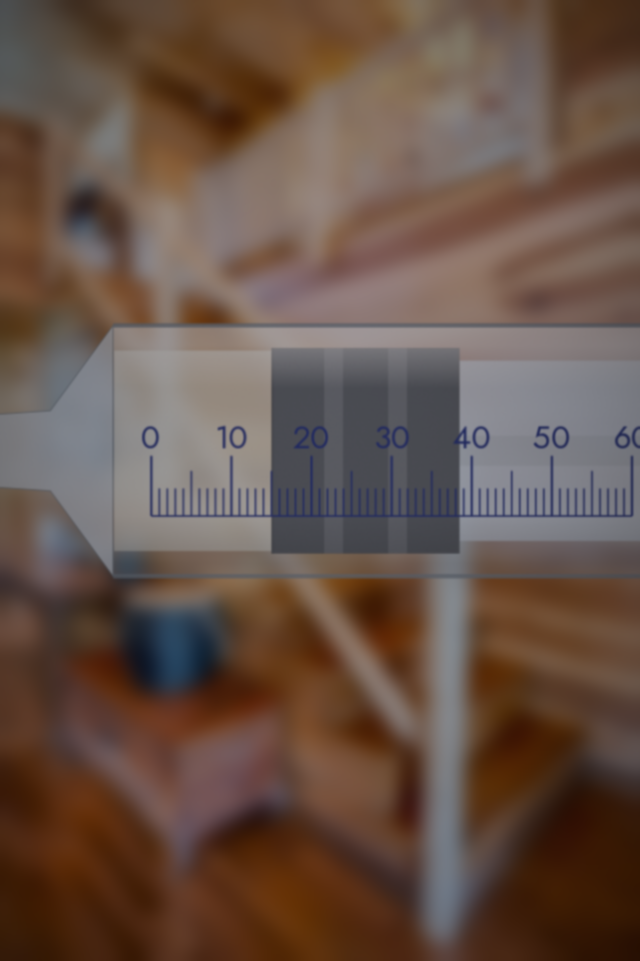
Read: 15mL
